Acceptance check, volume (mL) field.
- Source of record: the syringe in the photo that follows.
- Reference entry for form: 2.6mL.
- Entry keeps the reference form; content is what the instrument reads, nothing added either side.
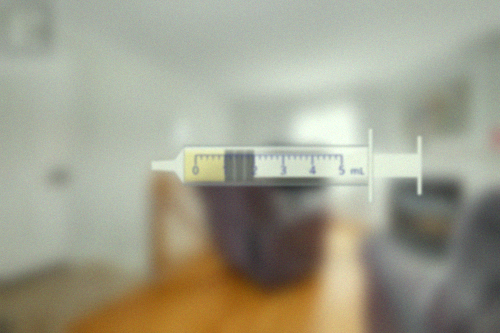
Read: 1mL
